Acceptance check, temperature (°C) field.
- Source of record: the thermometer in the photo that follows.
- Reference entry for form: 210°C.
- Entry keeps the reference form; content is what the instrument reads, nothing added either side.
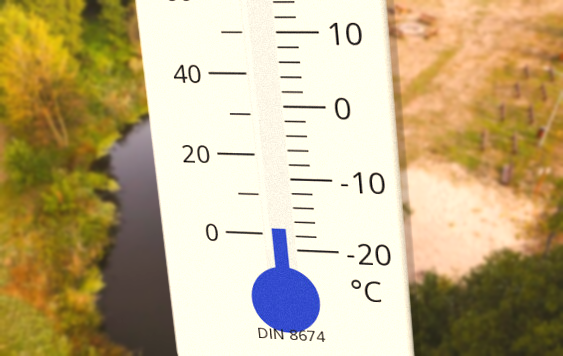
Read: -17°C
